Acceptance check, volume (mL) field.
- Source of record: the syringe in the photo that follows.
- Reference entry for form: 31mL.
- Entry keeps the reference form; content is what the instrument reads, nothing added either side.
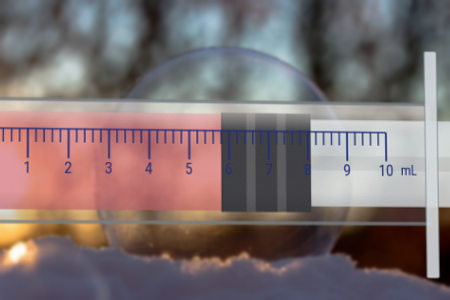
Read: 5.8mL
